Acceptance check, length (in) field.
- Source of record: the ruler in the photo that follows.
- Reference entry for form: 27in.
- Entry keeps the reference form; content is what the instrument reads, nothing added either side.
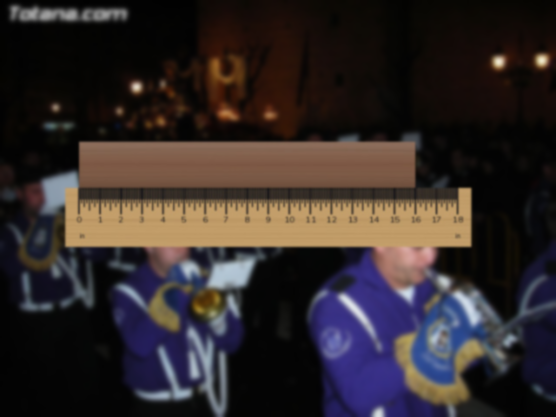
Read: 16in
